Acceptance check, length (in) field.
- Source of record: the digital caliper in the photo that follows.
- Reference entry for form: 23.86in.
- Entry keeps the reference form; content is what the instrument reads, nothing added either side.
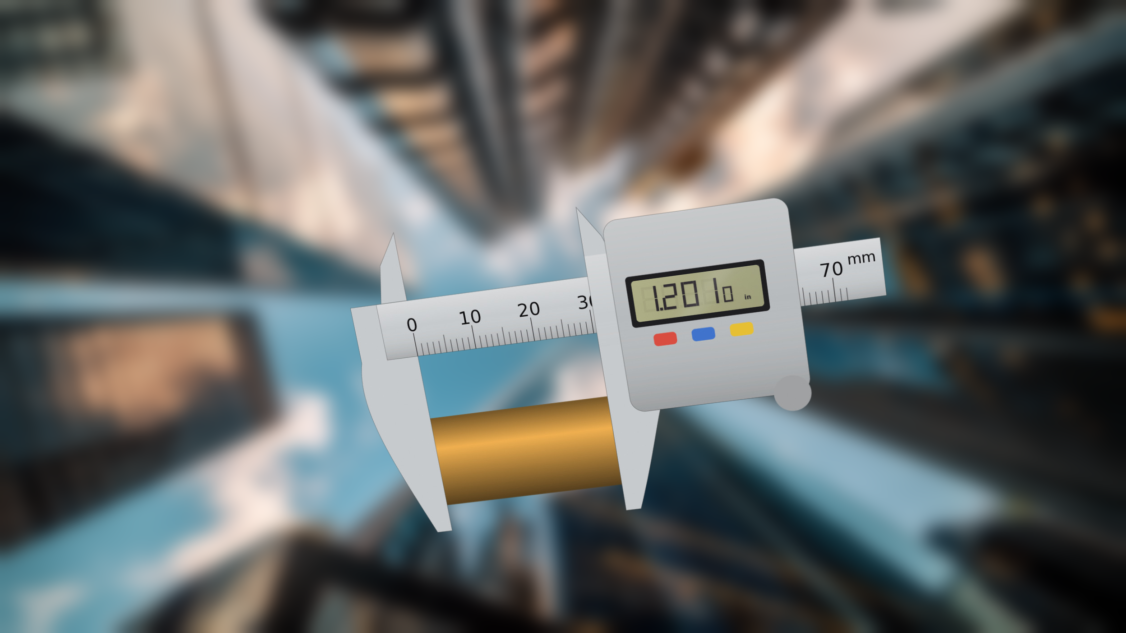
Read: 1.2010in
